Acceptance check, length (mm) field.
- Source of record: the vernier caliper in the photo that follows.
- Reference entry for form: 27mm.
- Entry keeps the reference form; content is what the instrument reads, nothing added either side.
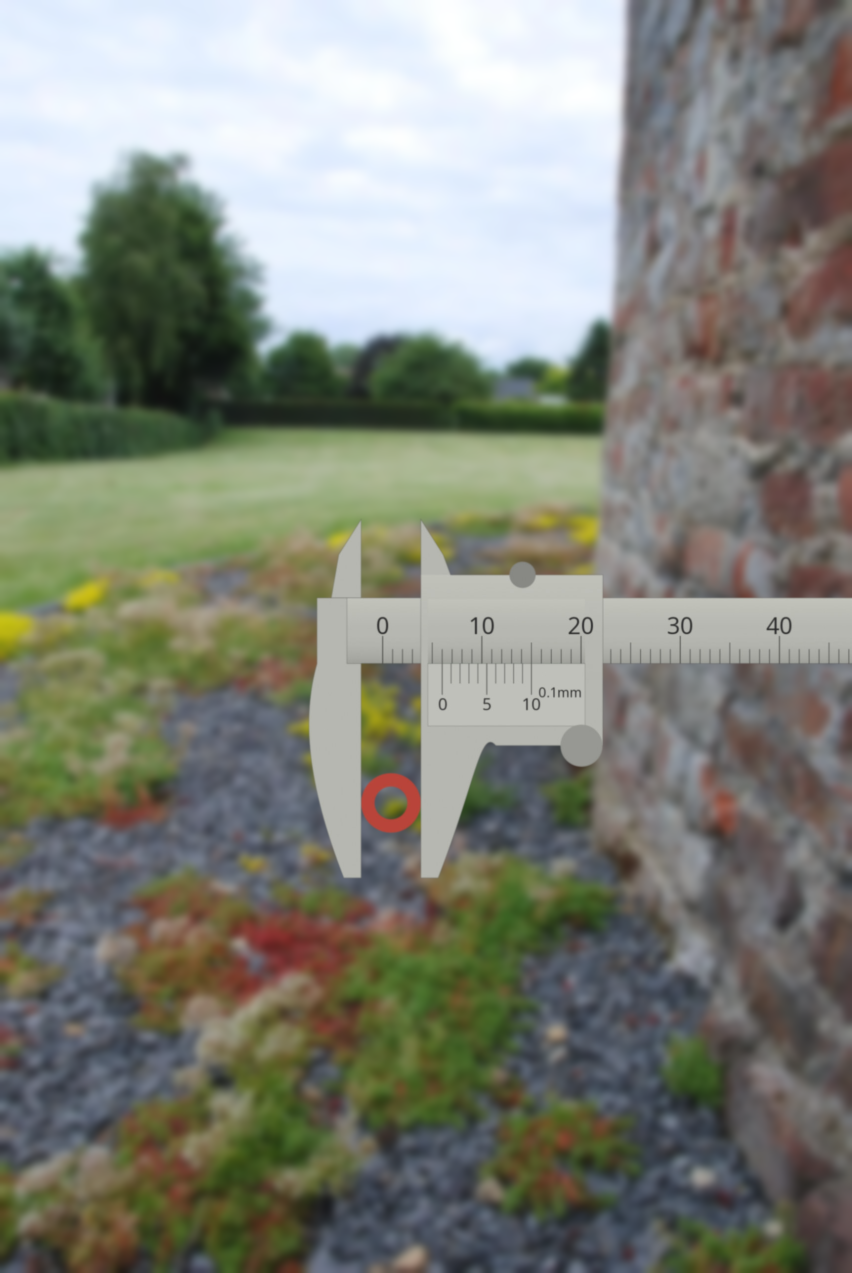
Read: 6.0mm
